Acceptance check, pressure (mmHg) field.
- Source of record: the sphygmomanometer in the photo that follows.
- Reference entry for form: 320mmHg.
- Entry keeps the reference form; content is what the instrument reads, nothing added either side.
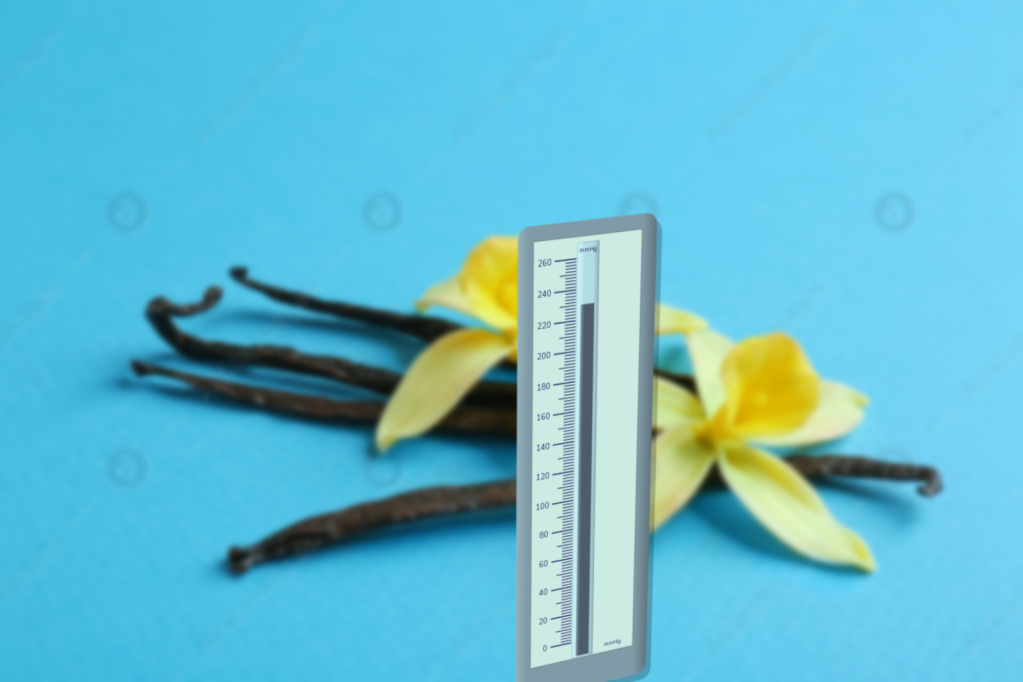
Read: 230mmHg
